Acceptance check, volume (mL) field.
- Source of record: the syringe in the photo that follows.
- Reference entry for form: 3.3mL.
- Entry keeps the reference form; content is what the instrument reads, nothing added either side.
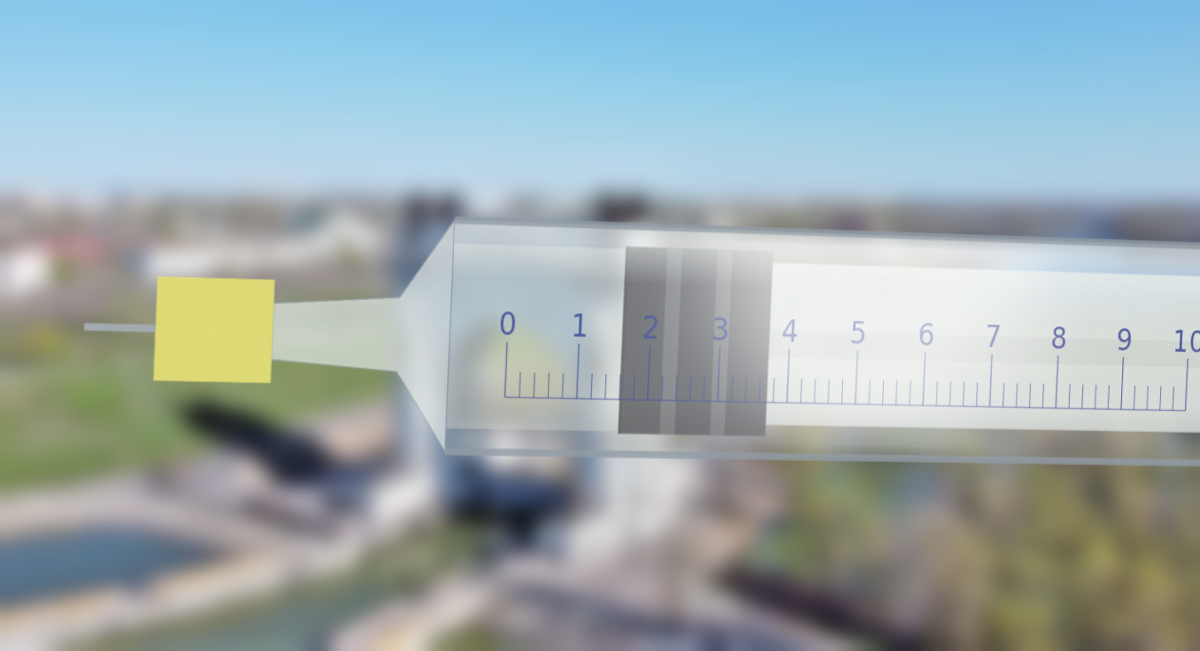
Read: 1.6mL
